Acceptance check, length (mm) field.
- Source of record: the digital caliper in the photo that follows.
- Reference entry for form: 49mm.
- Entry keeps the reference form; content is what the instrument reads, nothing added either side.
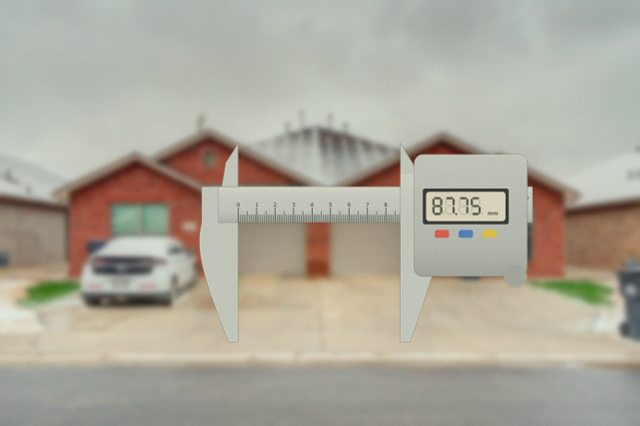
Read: 87.75mm
